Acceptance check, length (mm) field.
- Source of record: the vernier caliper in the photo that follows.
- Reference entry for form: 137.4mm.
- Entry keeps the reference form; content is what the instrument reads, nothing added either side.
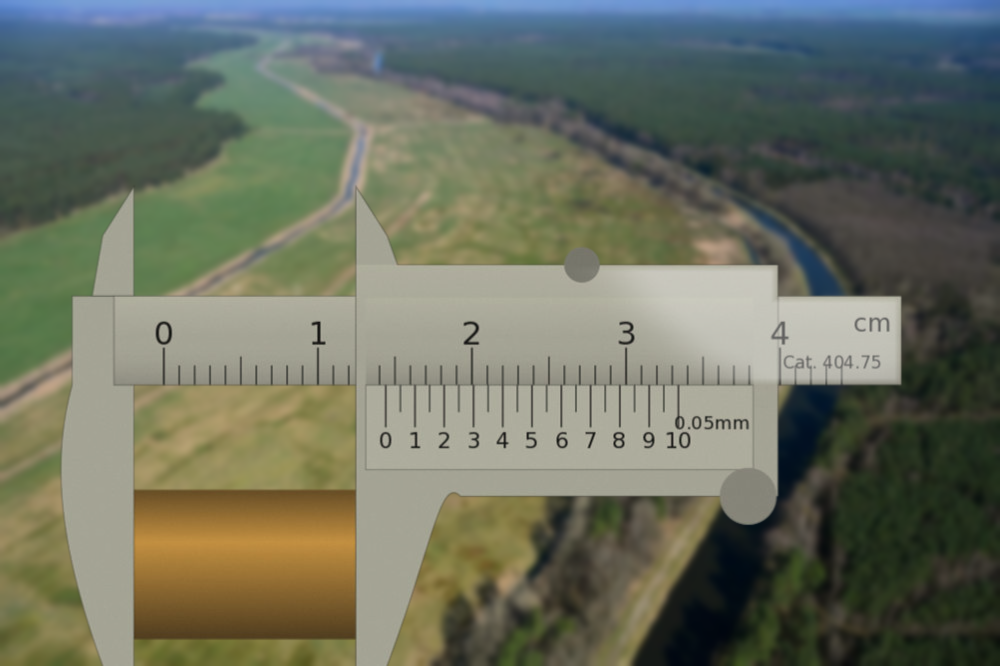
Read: 14.4mm
